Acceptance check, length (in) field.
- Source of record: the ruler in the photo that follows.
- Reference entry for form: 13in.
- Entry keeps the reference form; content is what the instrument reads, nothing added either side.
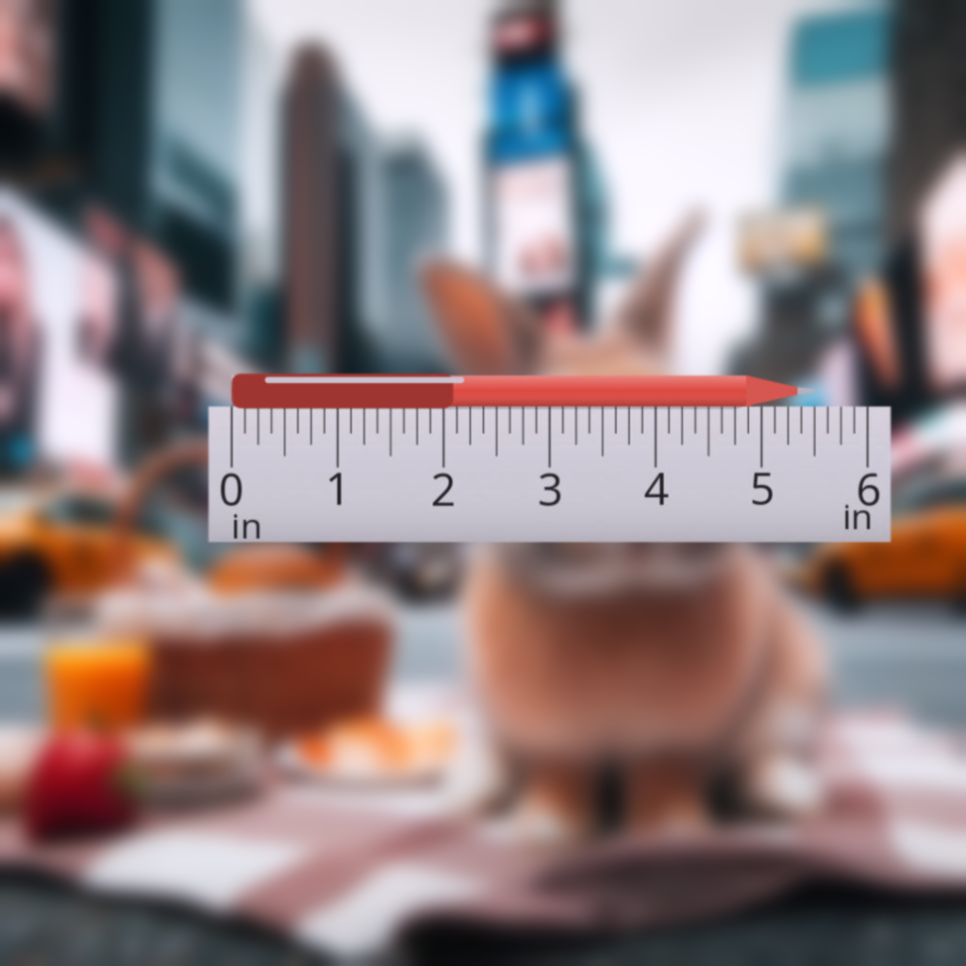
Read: 5.5in
